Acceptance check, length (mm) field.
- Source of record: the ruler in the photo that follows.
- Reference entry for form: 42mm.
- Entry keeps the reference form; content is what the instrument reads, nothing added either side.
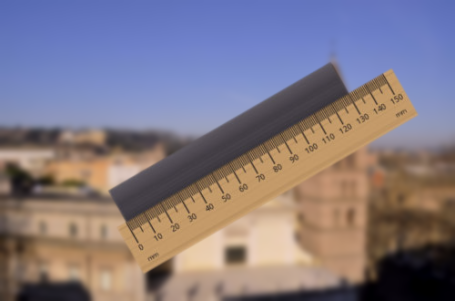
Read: 130mm
